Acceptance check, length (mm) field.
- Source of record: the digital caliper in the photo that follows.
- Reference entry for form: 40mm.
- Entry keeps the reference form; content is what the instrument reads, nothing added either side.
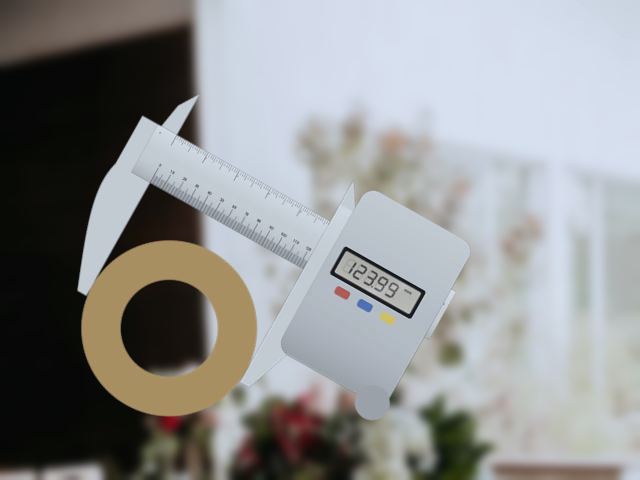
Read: 123.99mm
